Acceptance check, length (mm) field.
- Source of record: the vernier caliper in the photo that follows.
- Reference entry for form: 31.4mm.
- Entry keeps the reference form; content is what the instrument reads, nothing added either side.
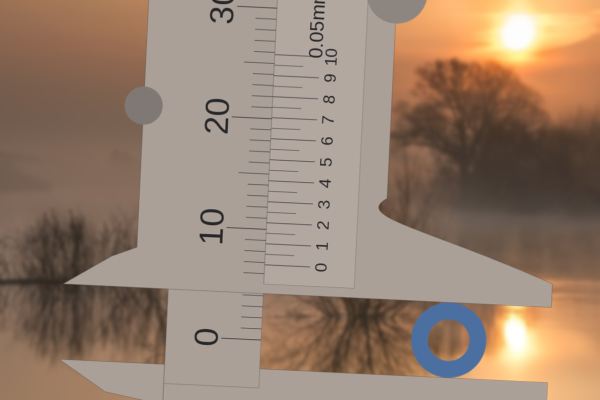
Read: 6.8mm
